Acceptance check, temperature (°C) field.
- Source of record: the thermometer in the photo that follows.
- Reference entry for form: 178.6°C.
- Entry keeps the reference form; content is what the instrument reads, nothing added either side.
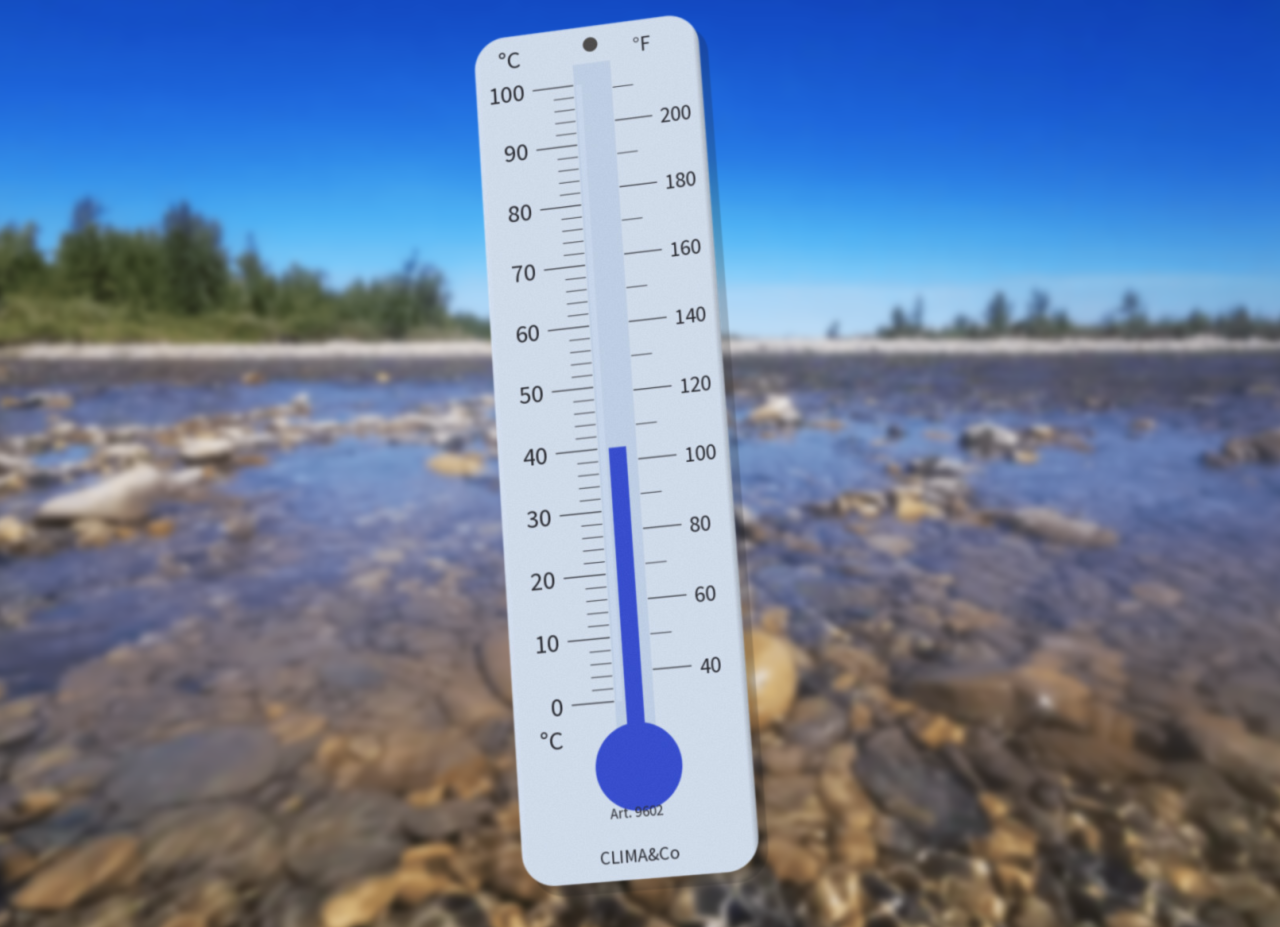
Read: 40°C
